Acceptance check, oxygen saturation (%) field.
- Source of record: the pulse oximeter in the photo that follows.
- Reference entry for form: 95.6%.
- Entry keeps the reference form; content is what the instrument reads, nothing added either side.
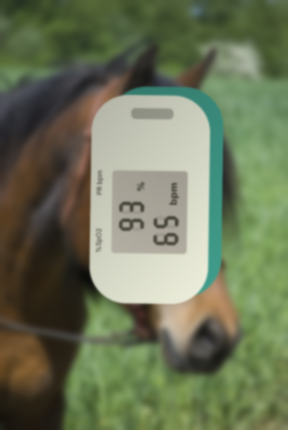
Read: 93%
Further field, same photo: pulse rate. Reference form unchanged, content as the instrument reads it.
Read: 65bpm
